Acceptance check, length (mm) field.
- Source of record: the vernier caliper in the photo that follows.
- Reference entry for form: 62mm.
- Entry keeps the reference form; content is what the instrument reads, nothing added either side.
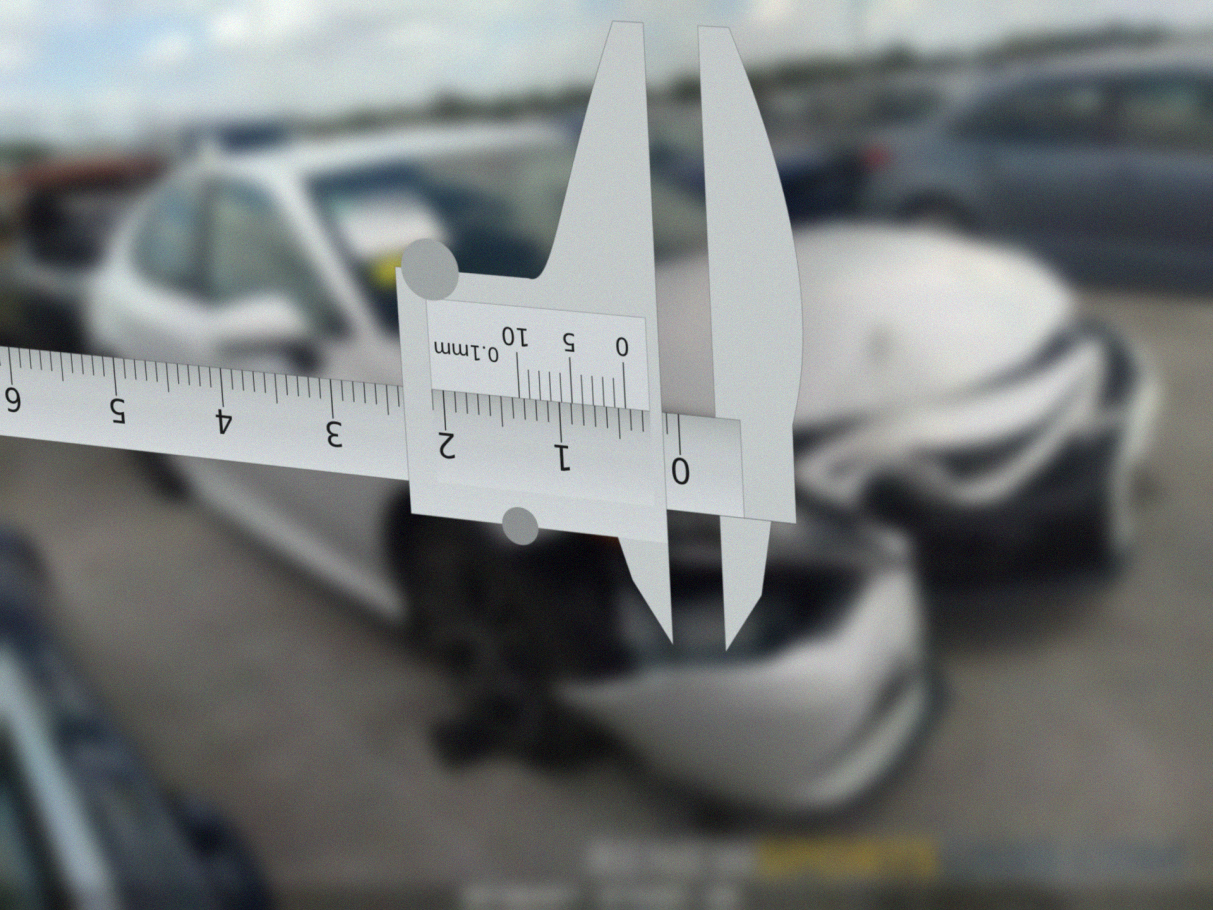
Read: 4.4mm
